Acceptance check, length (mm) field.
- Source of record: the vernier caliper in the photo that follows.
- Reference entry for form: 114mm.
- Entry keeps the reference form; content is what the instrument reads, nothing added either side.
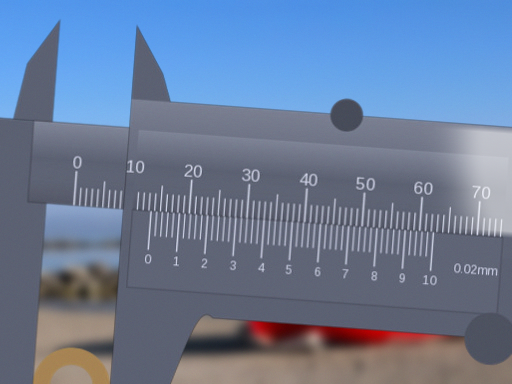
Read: 13.4mm
